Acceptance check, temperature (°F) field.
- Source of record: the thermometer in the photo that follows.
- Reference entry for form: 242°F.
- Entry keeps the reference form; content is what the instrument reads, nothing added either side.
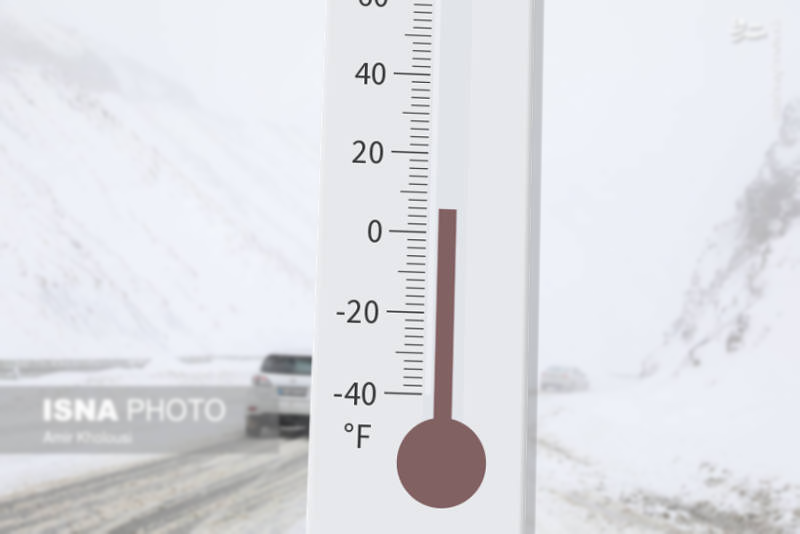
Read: 6°F
